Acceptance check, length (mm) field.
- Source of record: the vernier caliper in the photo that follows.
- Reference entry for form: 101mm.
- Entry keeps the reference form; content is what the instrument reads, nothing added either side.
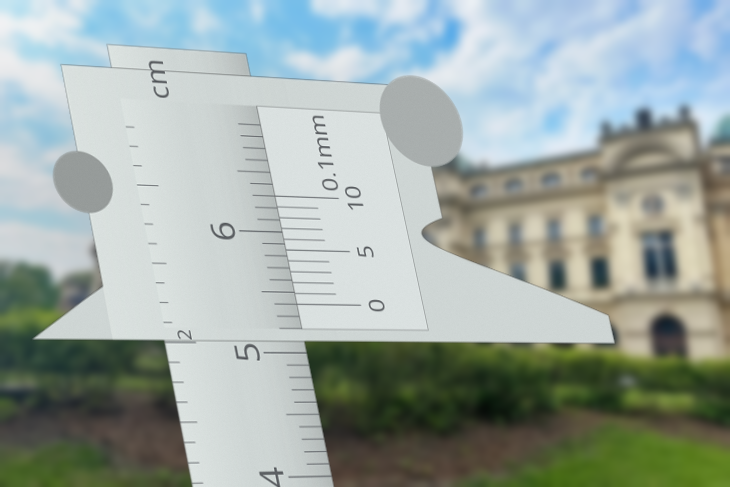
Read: 54.0mm
